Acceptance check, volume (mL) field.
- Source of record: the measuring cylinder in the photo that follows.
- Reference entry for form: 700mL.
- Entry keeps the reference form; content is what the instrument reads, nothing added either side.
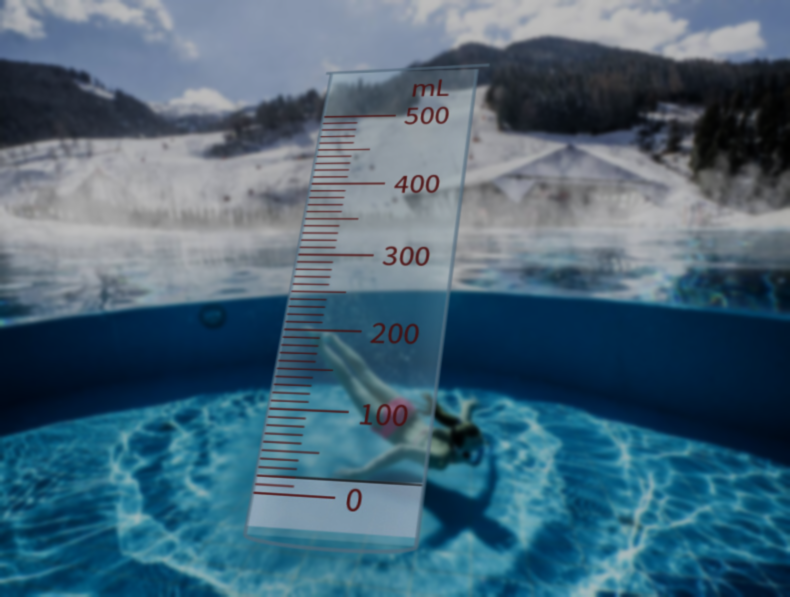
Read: 20mL
